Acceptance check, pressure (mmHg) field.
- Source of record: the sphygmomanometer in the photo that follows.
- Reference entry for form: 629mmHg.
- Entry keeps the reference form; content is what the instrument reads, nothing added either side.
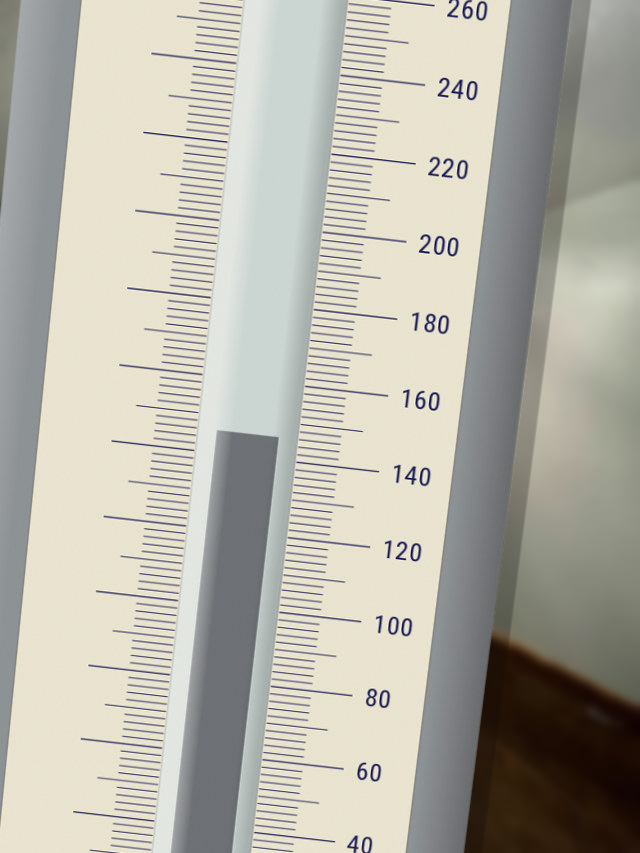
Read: 146mmHg
